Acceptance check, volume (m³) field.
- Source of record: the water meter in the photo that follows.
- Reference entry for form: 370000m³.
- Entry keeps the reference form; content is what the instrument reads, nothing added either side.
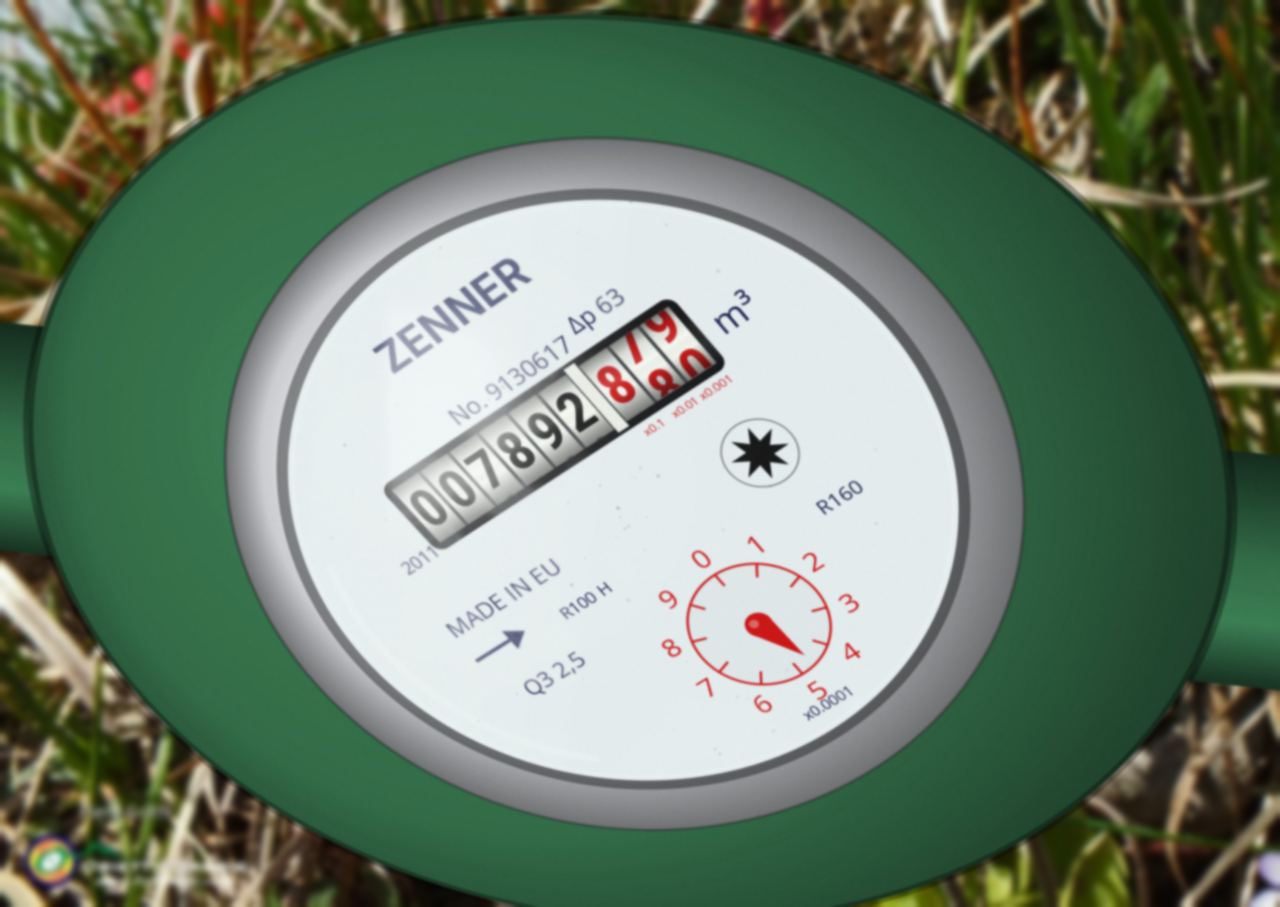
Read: 7892.8794m³
